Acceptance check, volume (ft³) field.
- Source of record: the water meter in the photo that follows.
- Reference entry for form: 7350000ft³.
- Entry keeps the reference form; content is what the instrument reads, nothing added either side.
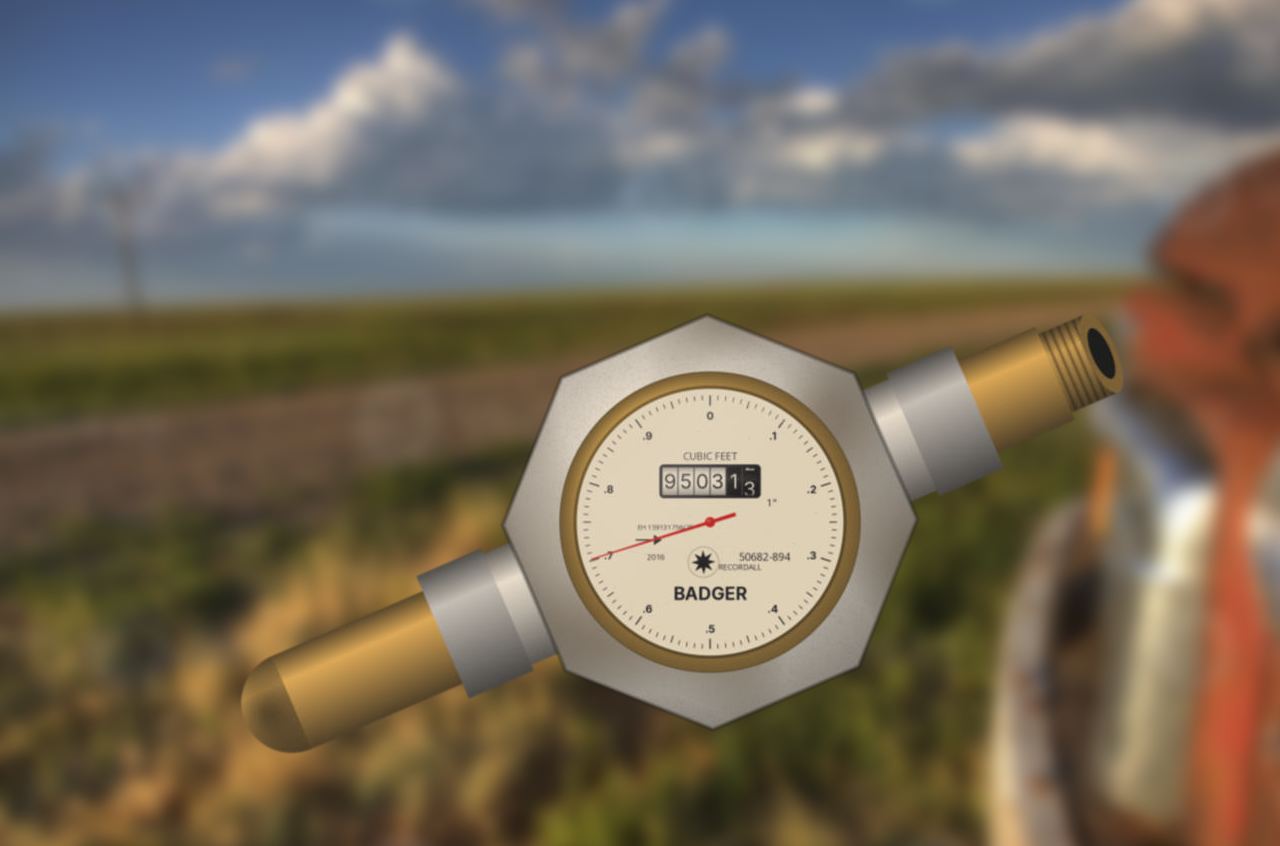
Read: 950312.70ft³
